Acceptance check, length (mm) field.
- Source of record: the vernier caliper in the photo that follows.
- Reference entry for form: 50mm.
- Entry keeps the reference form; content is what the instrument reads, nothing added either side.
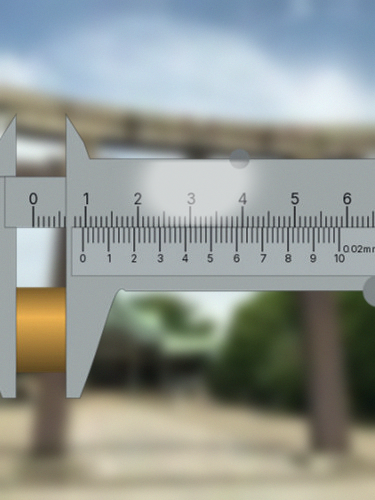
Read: 9.5mm
